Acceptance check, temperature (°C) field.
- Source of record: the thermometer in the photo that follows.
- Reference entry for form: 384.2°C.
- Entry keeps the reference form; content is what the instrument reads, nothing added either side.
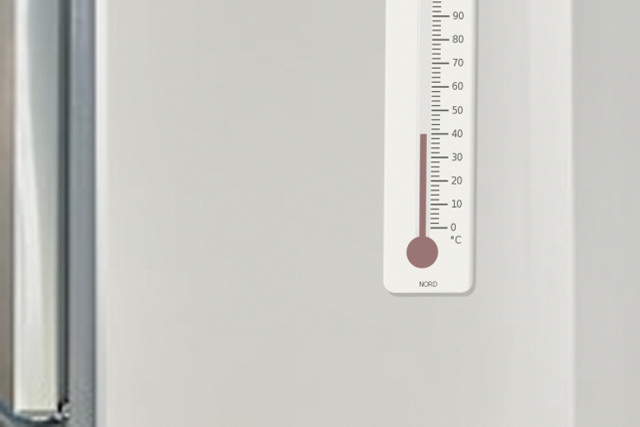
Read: 40°C
